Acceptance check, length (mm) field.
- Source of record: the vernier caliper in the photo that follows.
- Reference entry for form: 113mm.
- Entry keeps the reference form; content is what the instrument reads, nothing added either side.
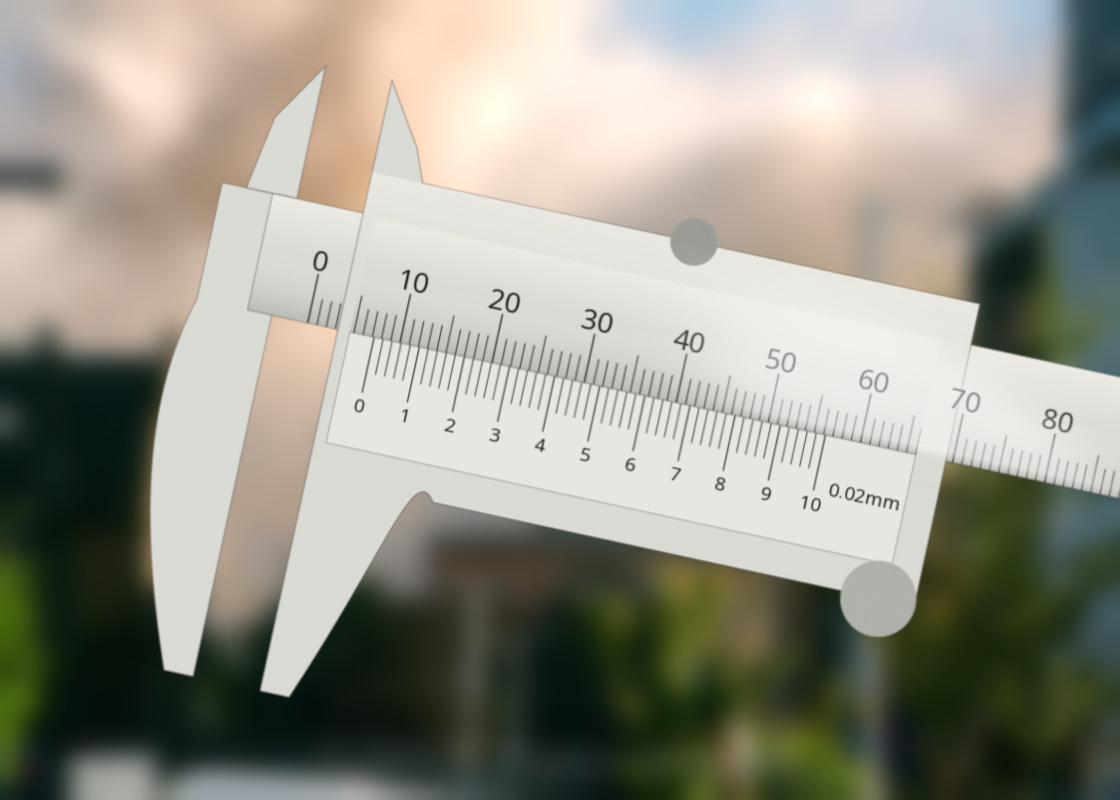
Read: 7.2mm
